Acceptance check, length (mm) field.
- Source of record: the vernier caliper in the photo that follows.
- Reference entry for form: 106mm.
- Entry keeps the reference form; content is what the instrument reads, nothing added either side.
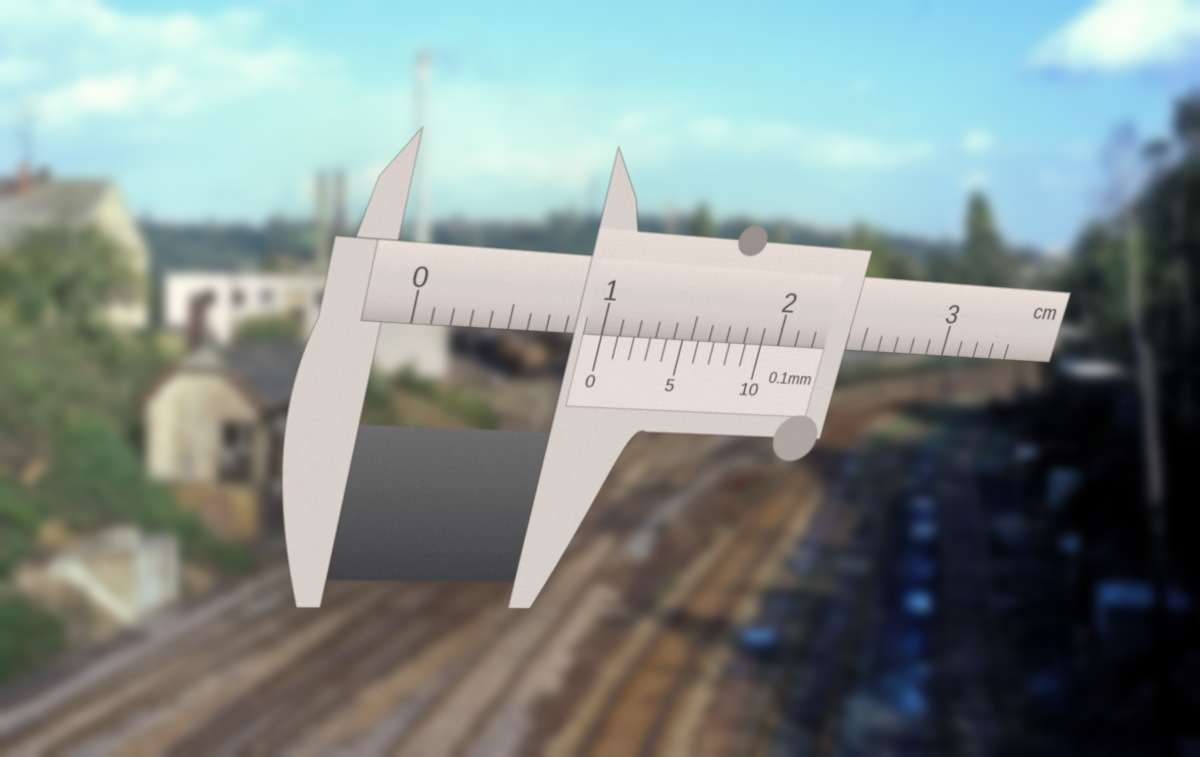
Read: 10.0mm
